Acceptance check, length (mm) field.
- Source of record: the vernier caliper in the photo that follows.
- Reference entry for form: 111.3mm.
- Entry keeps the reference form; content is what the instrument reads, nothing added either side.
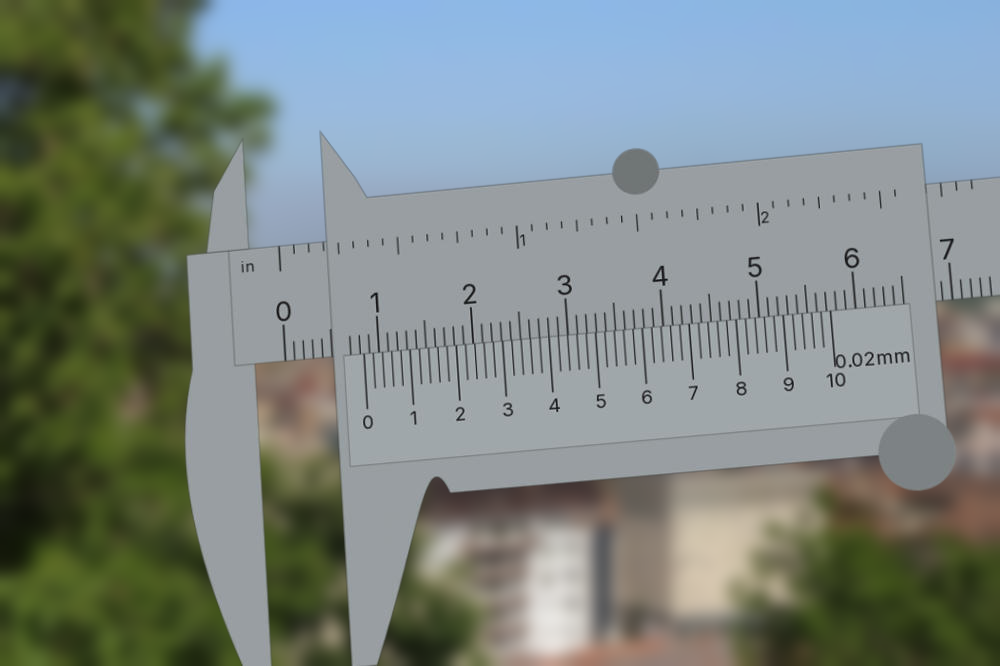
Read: 8.4mm
